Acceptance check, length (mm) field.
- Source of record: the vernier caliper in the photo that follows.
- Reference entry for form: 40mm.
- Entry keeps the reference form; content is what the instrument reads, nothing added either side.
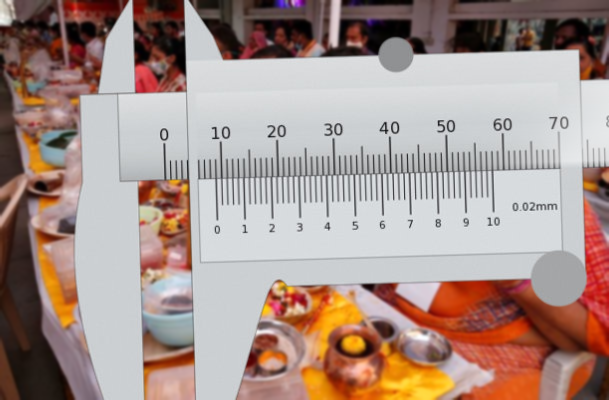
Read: 9.0mm
